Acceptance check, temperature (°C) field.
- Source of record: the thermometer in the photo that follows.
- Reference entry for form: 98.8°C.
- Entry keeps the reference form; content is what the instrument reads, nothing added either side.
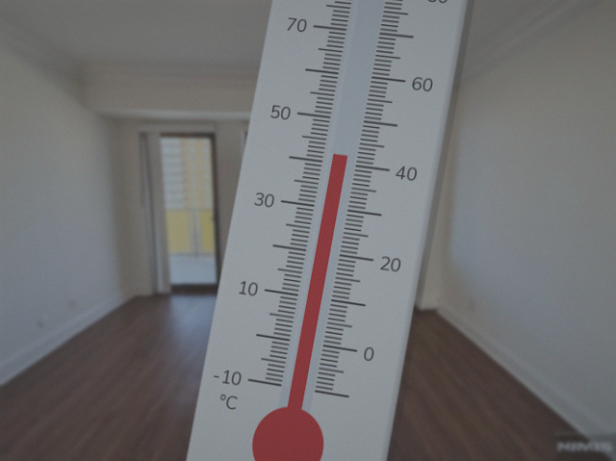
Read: 42°C
